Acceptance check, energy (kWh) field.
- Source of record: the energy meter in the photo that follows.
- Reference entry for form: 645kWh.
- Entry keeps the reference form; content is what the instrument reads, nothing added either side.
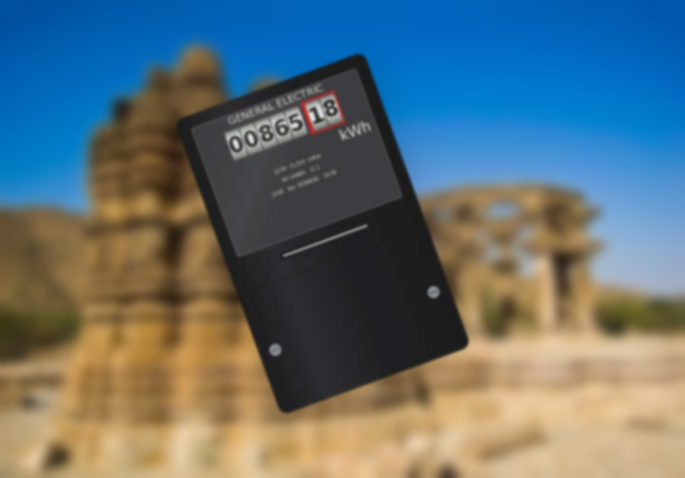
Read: 865.18kWh
